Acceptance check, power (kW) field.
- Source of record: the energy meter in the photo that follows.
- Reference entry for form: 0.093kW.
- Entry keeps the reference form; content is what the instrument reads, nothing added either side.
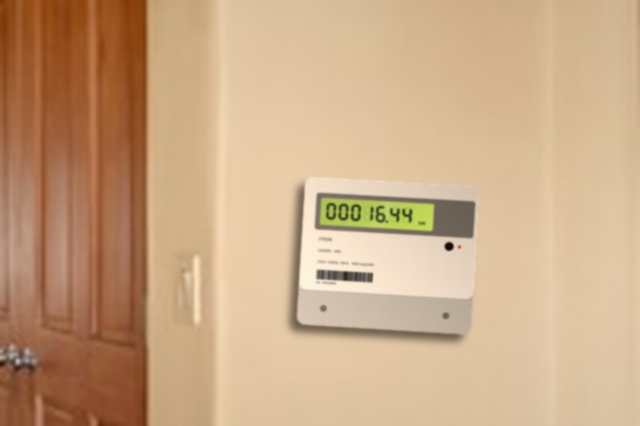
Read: 16.44kW
